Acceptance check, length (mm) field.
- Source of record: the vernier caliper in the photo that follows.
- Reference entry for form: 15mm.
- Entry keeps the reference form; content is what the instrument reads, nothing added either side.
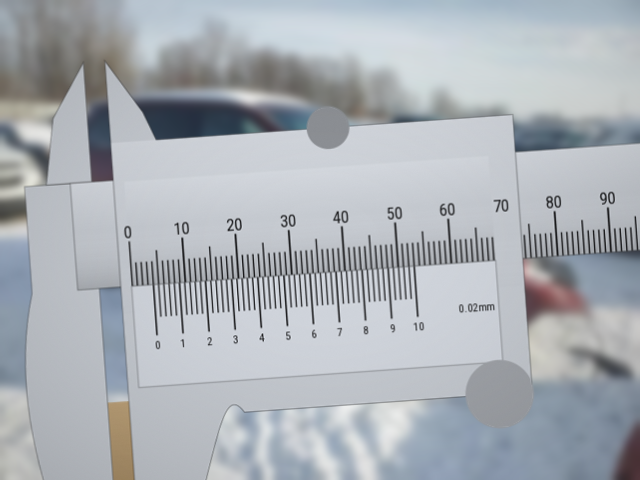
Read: 4.0mm
